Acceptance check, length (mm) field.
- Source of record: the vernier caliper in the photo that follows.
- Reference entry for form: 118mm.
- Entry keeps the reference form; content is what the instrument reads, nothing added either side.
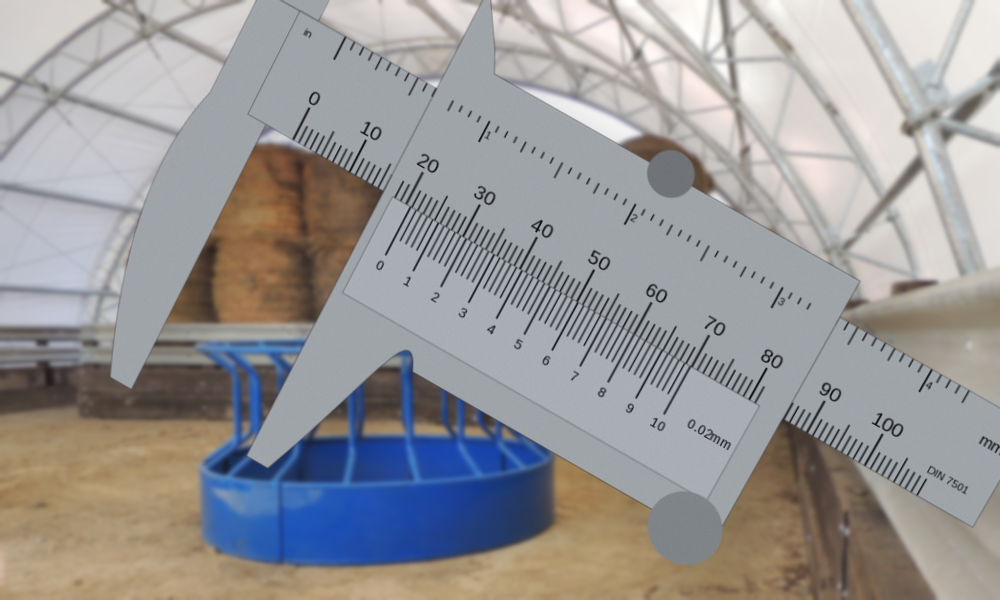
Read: 20.8mm
